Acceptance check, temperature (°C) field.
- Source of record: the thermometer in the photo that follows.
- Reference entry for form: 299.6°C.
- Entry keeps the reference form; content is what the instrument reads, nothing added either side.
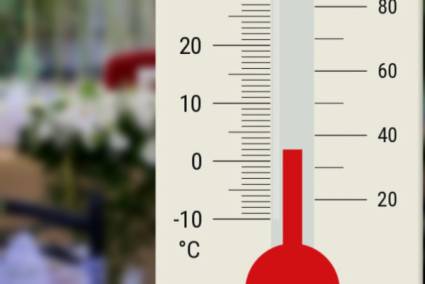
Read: 2°C
